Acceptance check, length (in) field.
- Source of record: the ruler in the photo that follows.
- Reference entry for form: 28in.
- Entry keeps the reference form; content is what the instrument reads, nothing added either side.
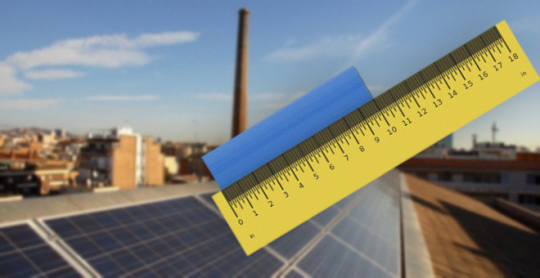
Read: 10in
